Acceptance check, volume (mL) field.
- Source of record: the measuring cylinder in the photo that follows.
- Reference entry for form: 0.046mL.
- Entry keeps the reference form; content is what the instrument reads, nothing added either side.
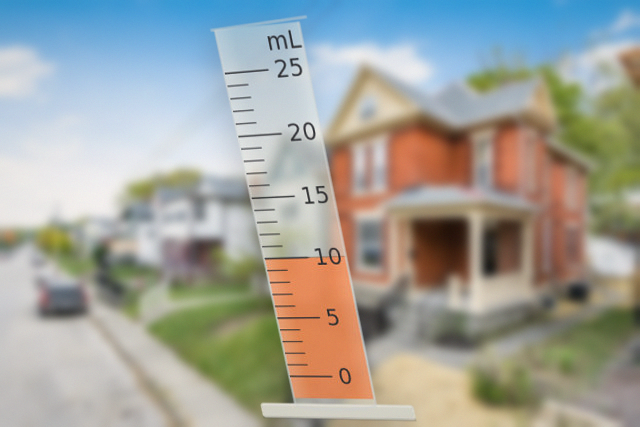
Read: 10mL
